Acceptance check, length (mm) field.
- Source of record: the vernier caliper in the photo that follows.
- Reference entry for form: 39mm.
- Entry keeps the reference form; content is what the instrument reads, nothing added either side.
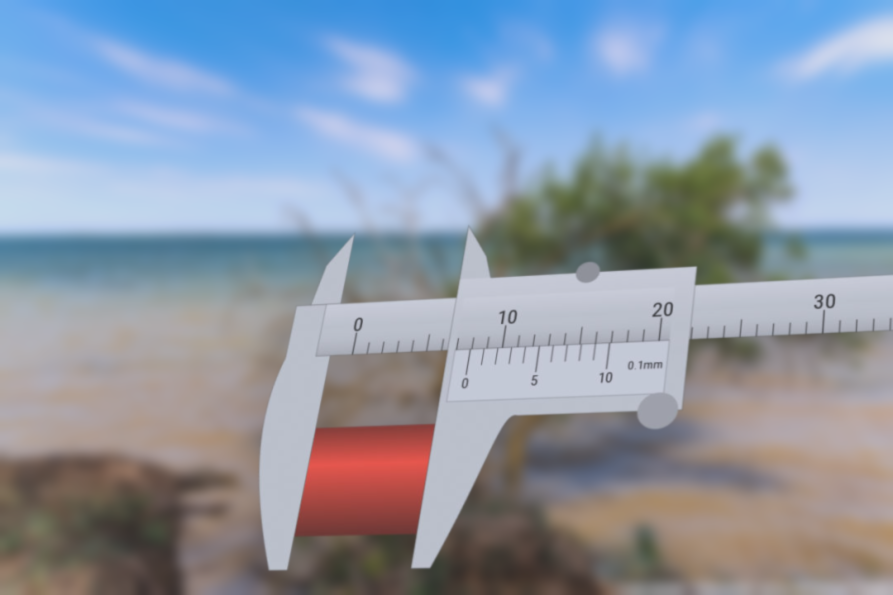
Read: 7.9mm
